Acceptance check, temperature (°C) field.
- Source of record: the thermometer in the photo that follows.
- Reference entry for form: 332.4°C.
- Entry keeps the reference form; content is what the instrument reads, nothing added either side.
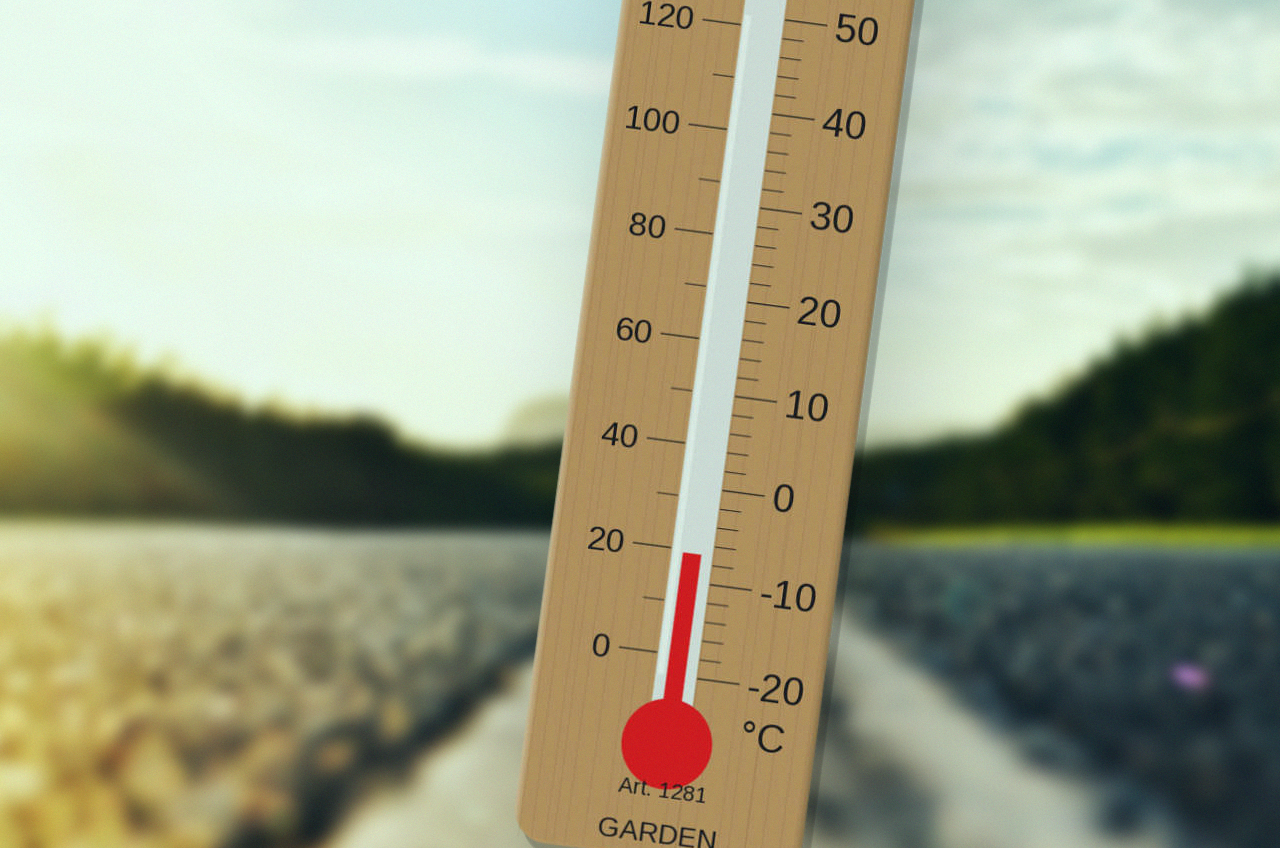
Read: -7°C
